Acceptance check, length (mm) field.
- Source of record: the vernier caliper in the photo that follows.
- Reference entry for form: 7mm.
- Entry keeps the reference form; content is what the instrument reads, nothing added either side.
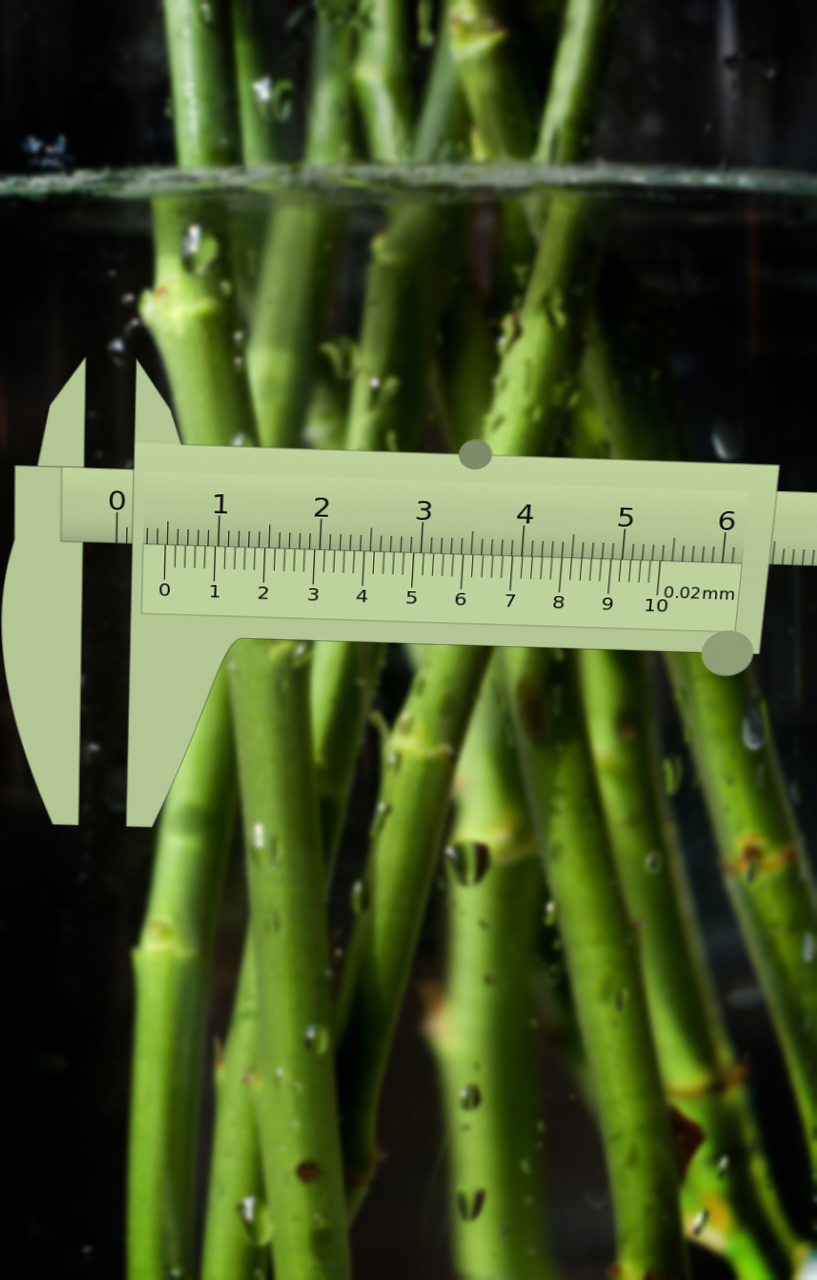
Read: 4.8mm
